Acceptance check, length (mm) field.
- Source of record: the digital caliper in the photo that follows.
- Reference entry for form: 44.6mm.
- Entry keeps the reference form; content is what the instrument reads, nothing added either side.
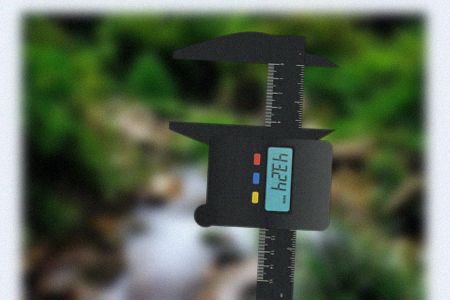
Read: 43.24mm
